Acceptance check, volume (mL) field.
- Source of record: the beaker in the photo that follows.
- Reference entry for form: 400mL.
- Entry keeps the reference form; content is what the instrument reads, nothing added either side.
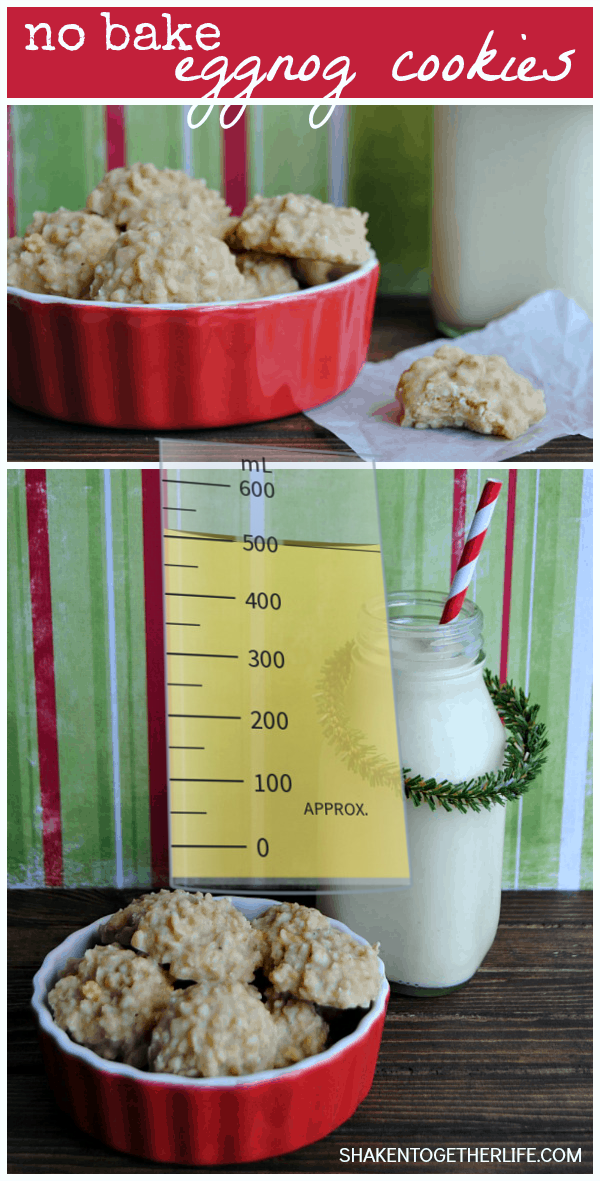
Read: 500mL
